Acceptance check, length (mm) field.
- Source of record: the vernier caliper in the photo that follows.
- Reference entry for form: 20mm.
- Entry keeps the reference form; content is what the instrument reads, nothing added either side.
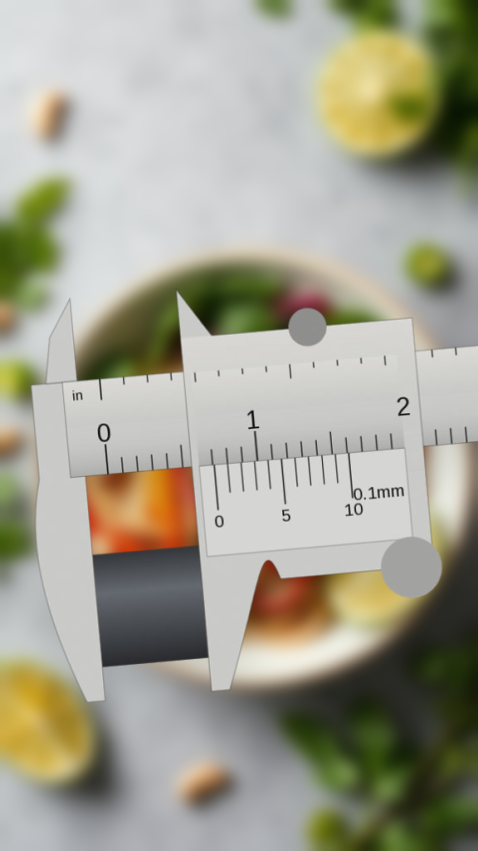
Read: 7.1mm
